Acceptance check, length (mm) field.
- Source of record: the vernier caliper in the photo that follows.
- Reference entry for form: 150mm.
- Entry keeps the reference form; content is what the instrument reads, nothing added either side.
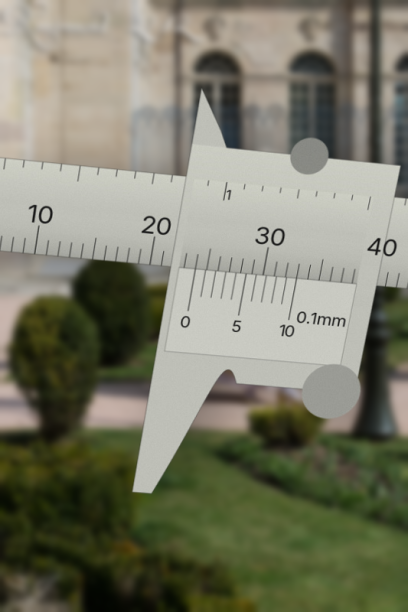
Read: 24.0mm
